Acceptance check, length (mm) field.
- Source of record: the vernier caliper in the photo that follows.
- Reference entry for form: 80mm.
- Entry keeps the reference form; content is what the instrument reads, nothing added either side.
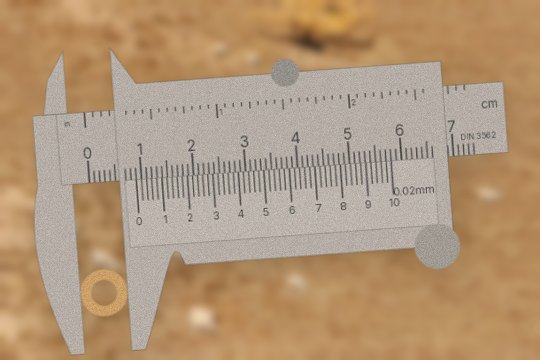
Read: 9.0mm
